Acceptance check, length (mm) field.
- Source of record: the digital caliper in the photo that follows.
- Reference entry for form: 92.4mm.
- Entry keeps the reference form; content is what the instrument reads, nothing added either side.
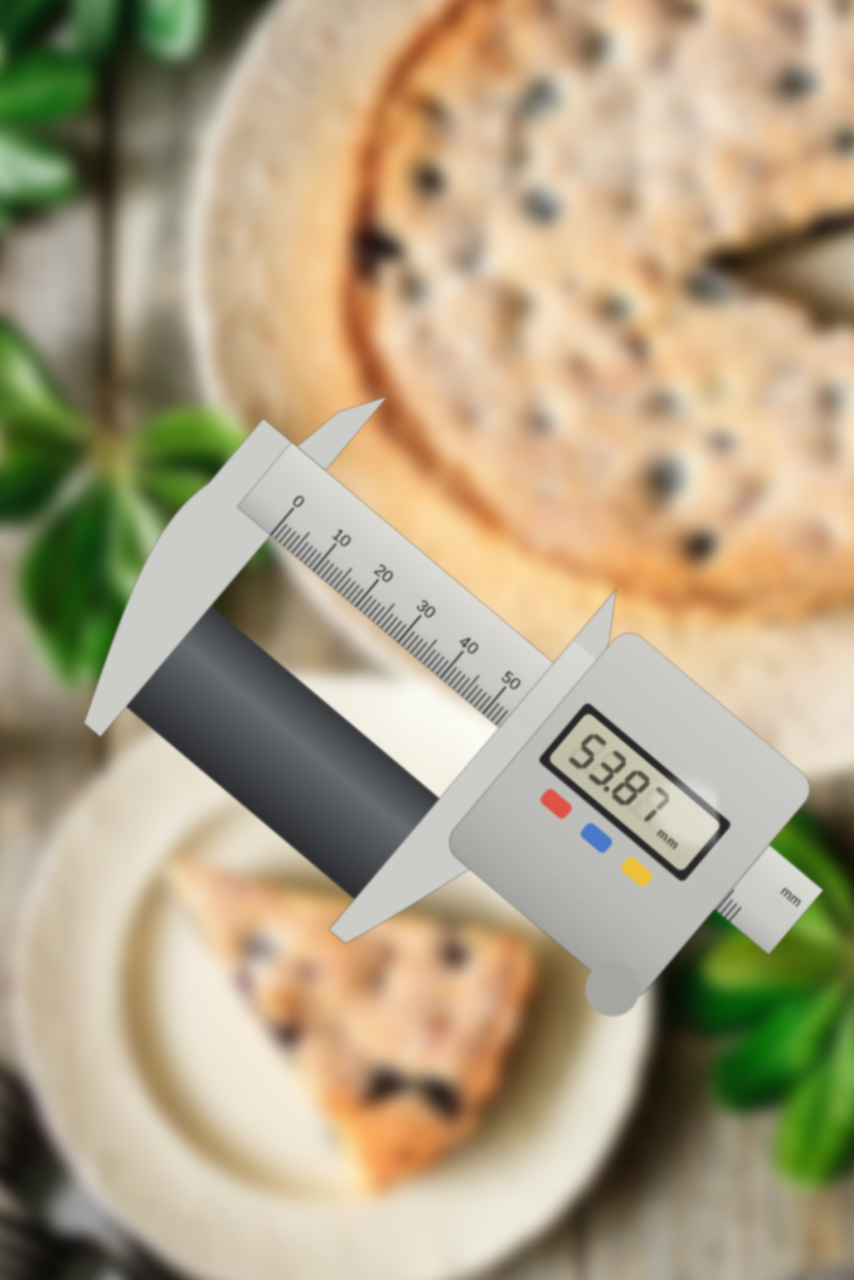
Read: 53.87mm
